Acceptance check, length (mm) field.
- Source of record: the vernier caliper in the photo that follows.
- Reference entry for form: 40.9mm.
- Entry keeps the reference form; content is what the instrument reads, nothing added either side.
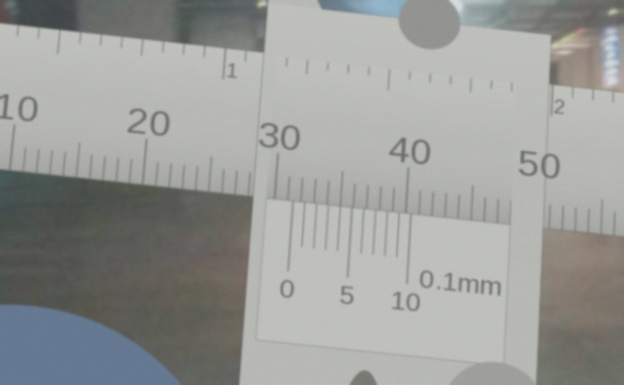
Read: 31.4mm
